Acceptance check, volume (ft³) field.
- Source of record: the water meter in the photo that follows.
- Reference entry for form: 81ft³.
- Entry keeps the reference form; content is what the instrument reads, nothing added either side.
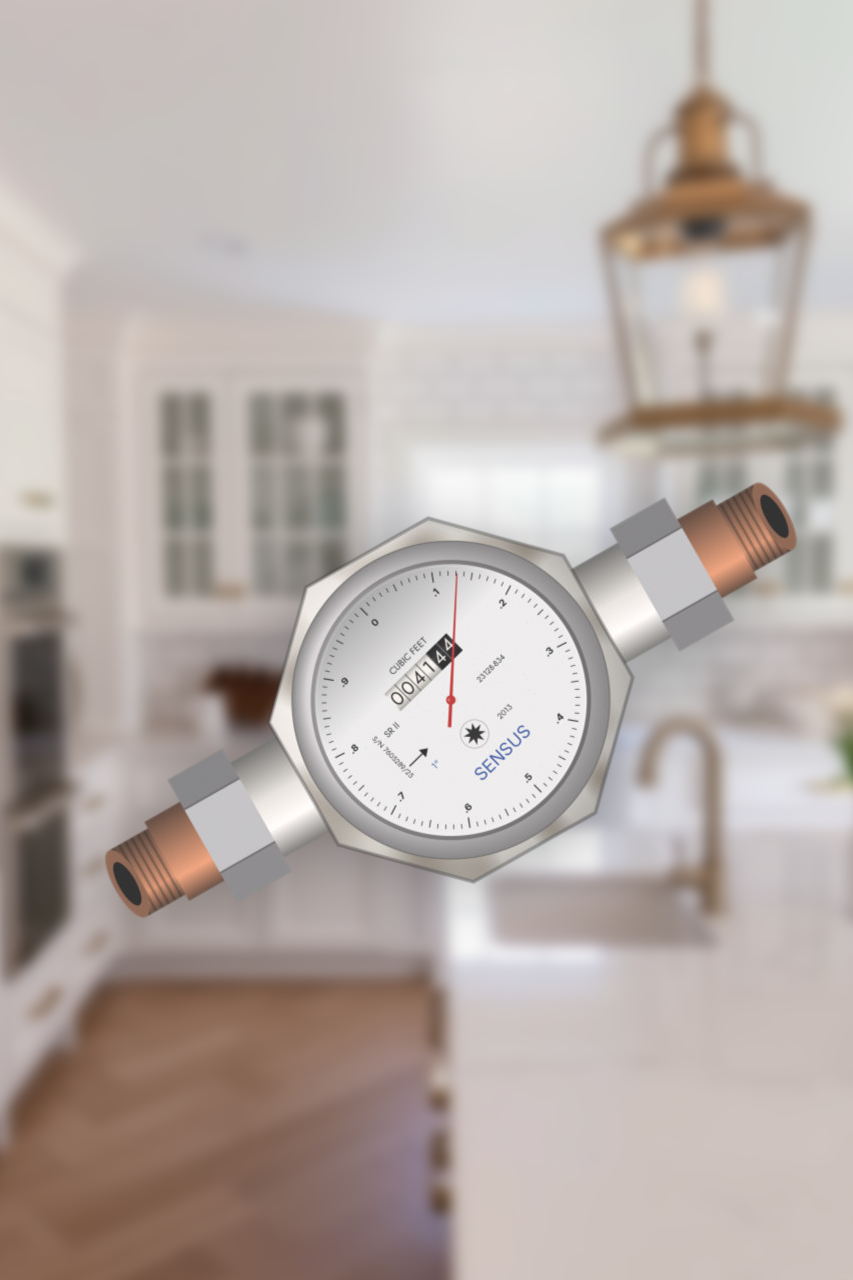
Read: 4144.13ft³
